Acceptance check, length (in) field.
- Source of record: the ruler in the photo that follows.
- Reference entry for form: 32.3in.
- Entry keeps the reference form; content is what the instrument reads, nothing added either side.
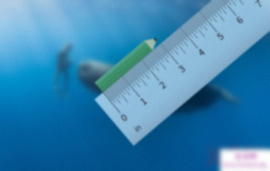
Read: 3in
